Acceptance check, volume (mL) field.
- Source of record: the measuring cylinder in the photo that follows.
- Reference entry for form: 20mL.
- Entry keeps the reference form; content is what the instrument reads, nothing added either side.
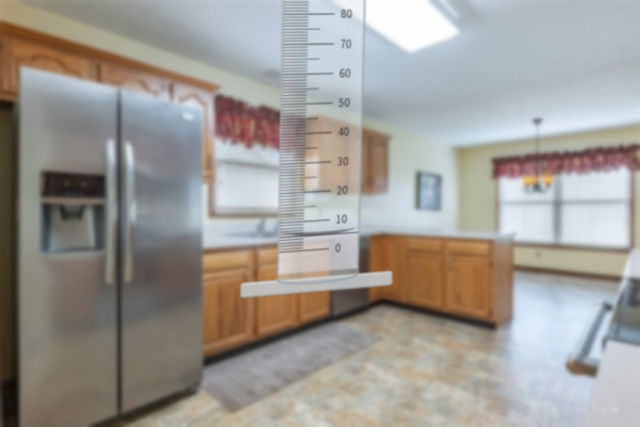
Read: 5mL
